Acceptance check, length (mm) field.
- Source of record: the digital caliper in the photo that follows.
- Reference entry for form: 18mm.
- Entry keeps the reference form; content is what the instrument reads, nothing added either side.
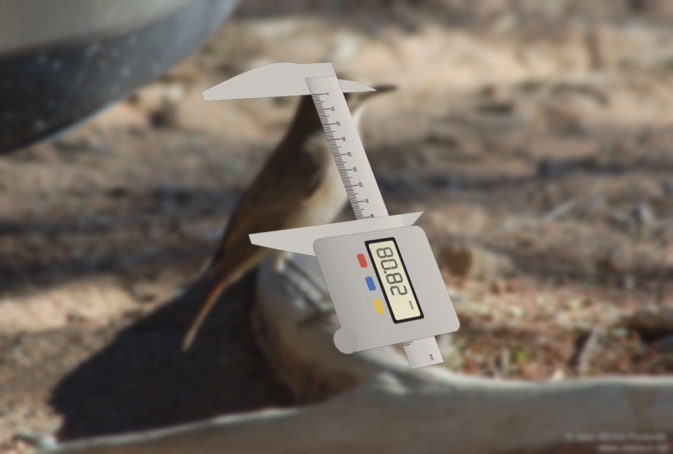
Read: 80.82mm
